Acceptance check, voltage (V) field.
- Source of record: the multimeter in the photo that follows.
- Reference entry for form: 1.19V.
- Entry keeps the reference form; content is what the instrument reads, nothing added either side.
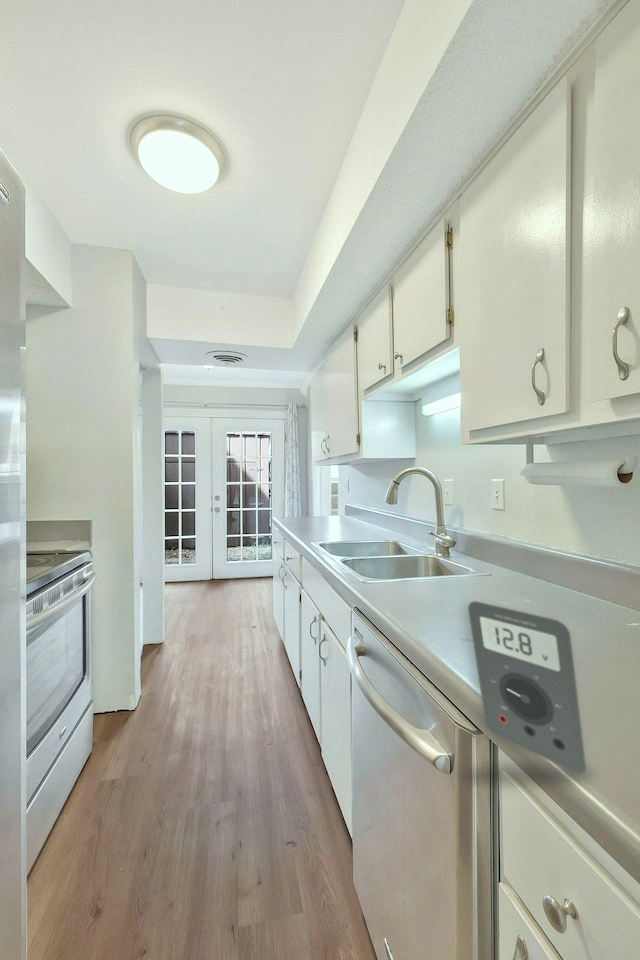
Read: 12.8V
